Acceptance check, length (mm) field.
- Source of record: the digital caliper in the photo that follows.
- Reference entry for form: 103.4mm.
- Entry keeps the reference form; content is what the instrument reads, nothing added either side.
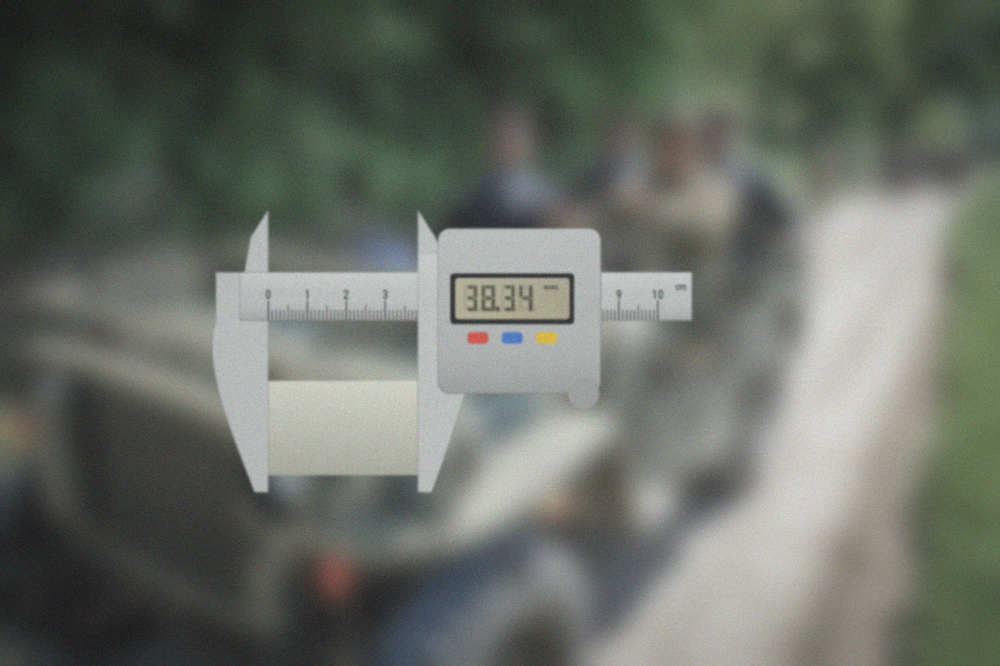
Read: 38.34mm
